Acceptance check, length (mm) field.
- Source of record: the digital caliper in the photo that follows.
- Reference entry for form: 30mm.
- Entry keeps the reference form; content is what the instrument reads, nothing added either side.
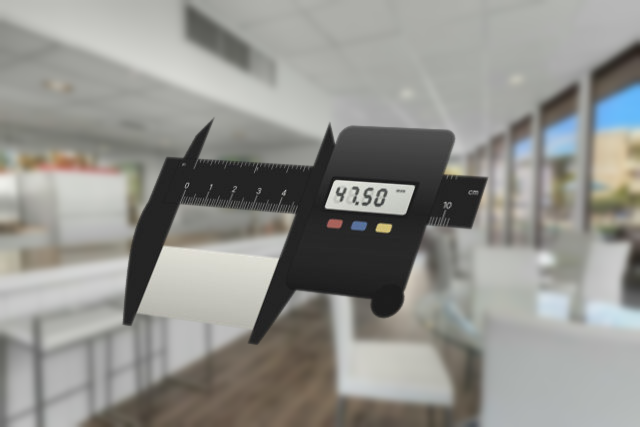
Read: 47.50mm
